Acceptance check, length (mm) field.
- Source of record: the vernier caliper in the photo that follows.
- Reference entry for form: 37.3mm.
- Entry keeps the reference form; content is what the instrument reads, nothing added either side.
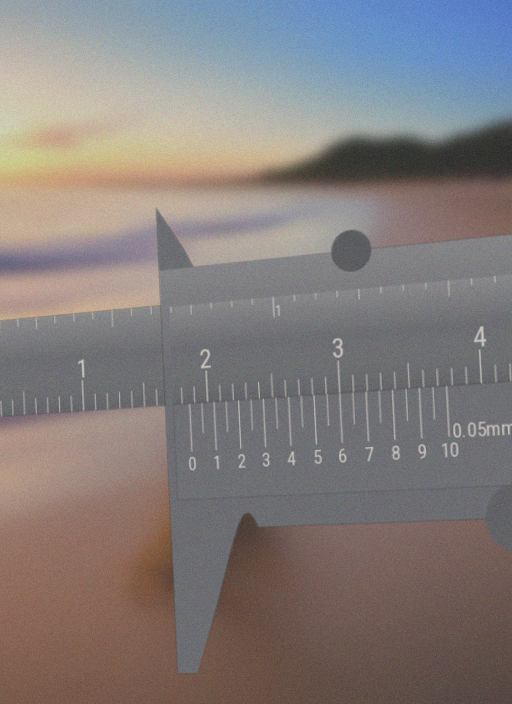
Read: 18.6mm
